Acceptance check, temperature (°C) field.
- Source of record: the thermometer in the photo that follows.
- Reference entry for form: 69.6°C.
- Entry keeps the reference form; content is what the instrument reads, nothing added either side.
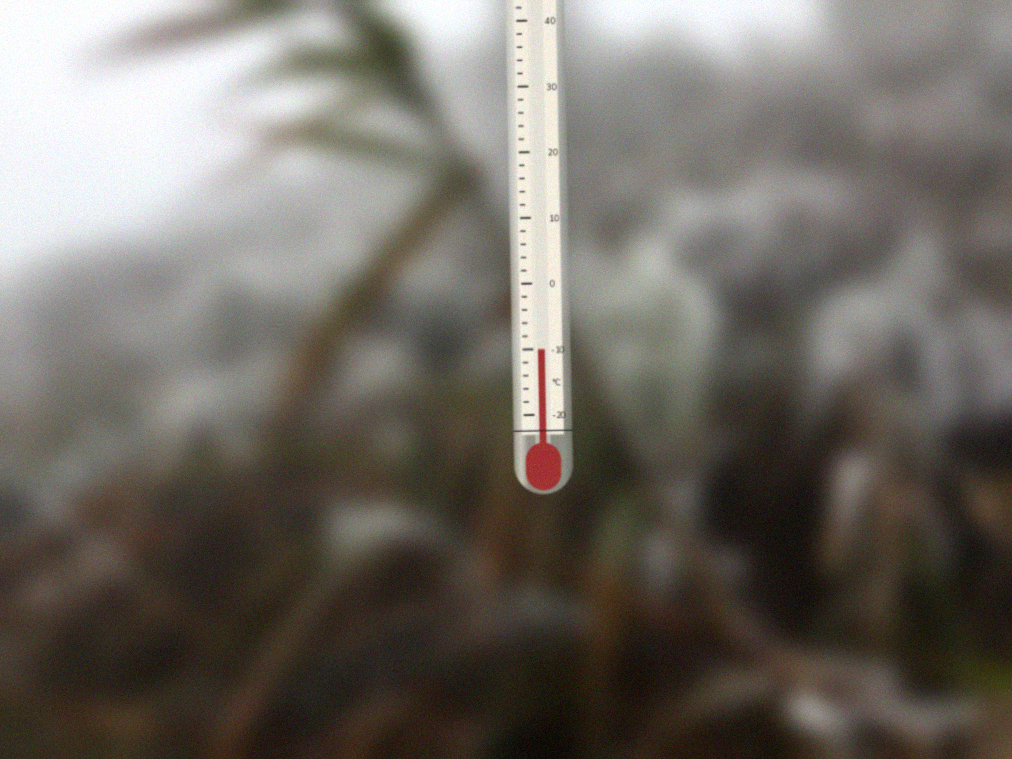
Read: -10°C
